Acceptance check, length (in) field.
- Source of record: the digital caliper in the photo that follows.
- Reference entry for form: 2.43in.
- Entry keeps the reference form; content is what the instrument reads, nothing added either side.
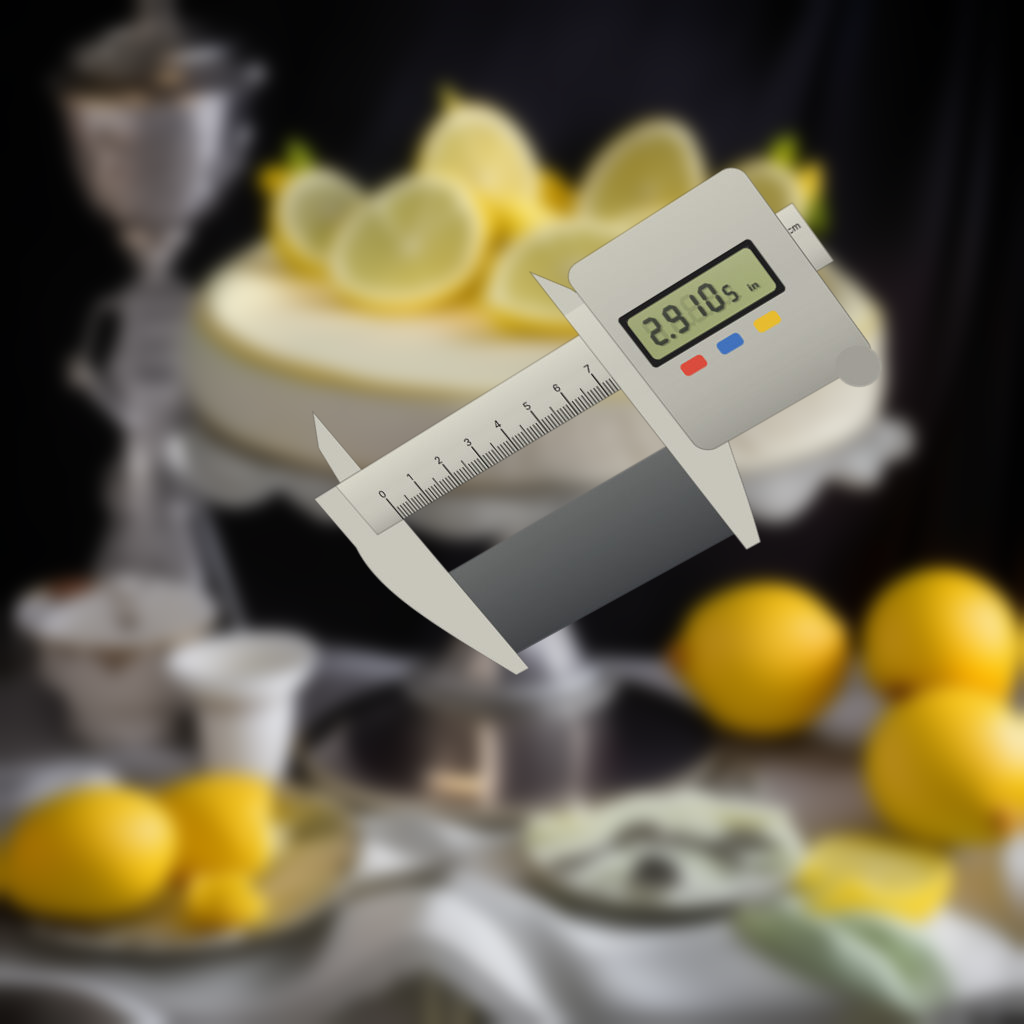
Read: 2.9105in
